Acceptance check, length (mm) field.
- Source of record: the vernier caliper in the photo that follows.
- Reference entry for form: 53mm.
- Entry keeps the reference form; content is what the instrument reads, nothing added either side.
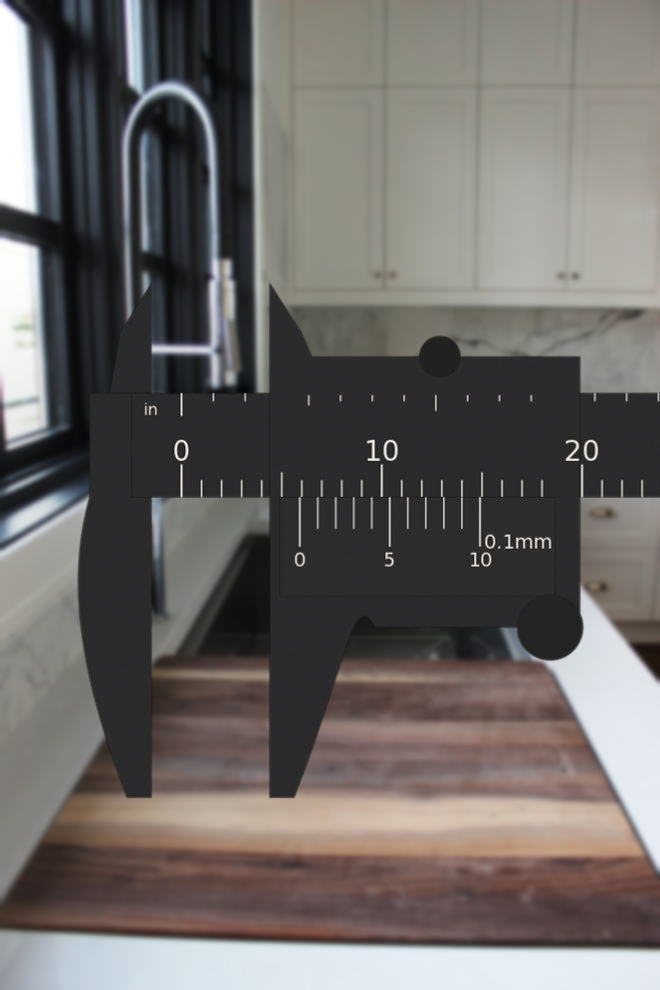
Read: 5.9mm
